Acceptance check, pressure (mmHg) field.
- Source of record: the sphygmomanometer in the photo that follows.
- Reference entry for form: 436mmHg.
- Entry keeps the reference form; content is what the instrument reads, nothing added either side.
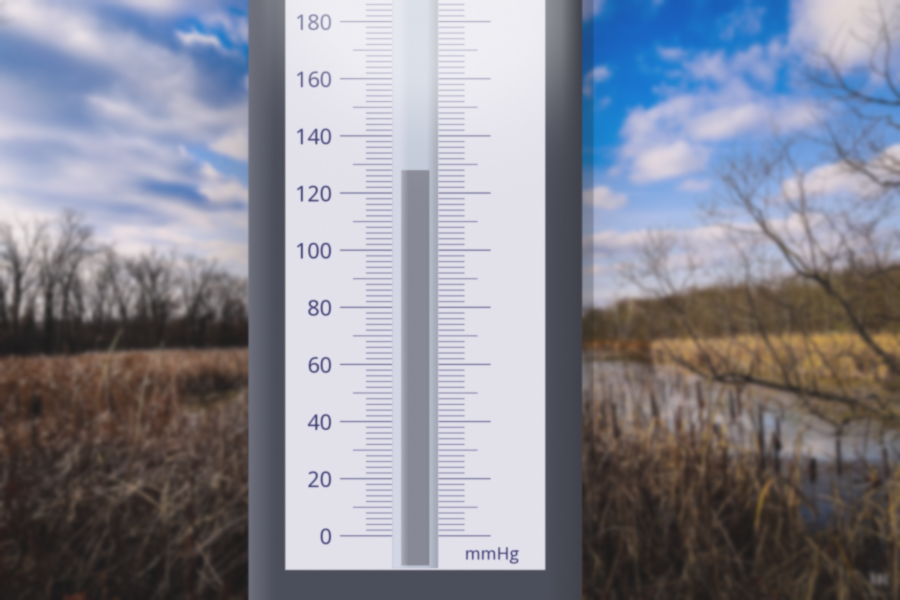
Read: 128mmHg
